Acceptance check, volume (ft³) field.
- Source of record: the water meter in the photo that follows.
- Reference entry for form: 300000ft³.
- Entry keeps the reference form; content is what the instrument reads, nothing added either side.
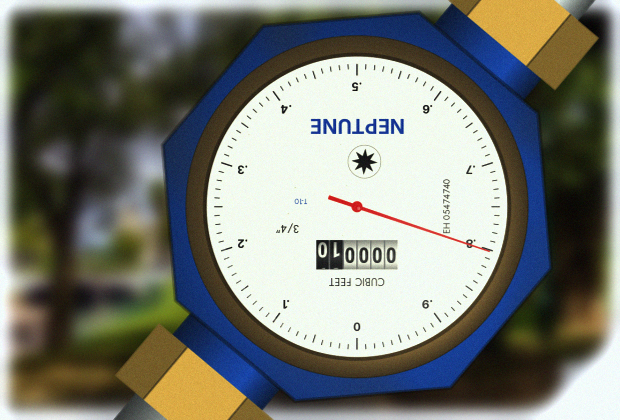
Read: 9.80ft³
